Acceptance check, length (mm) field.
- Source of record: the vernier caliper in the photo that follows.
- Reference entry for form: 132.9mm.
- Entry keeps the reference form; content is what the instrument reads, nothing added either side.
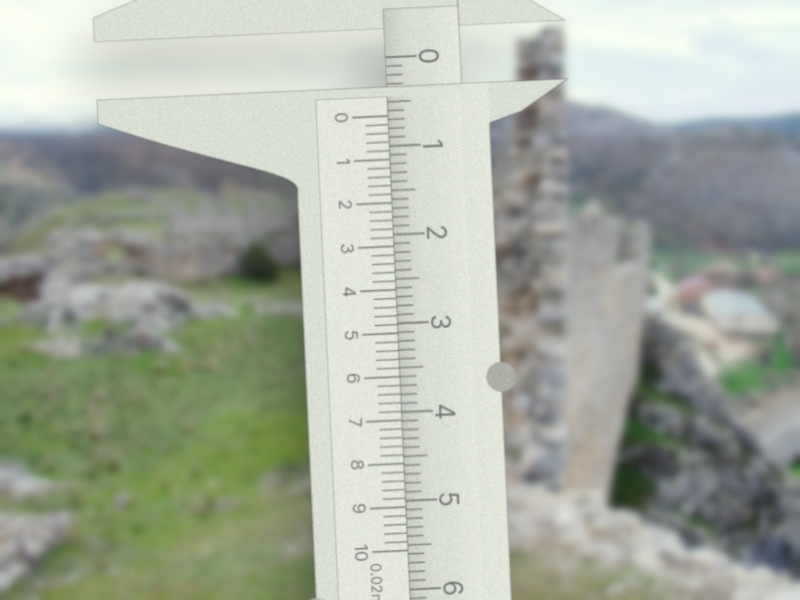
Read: 6.6mm
